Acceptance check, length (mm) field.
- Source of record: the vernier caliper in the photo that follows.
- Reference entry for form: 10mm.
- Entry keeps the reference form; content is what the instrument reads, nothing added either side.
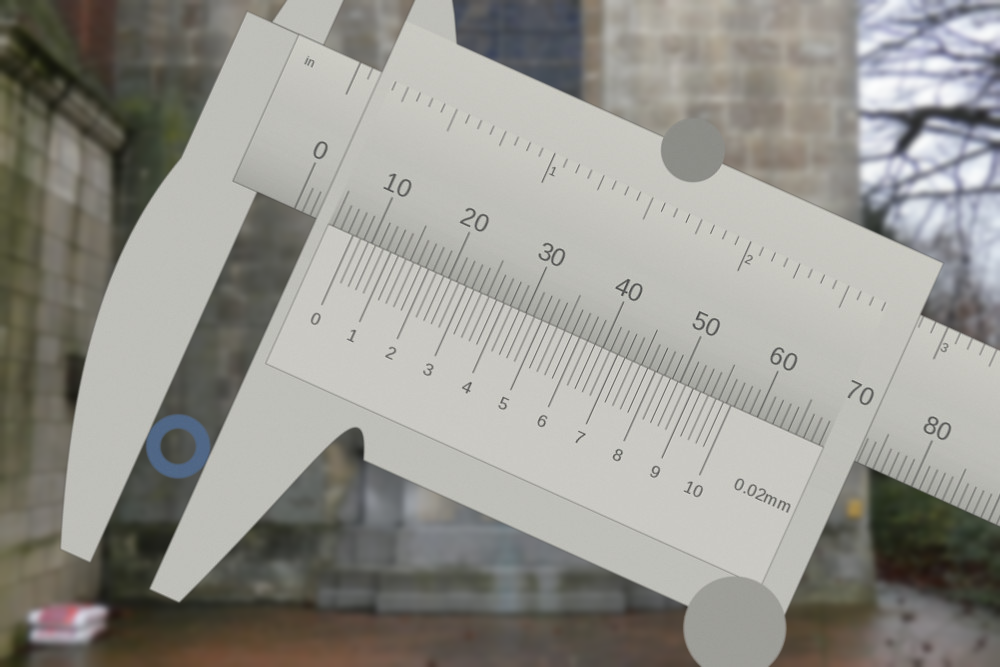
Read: 7.6mm
